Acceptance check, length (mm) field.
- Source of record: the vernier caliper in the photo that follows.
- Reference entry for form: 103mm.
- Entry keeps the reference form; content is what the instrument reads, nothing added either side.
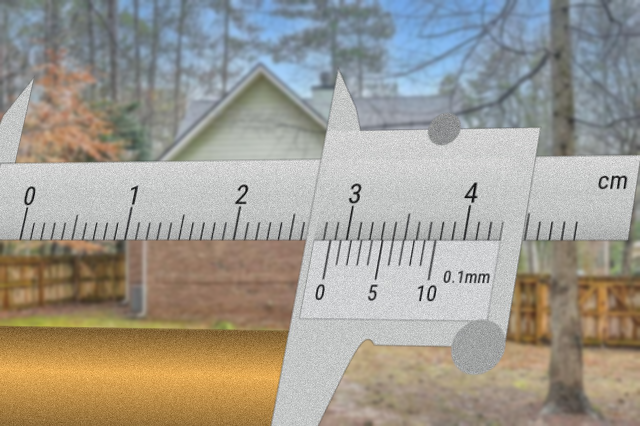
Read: 28.6mm
